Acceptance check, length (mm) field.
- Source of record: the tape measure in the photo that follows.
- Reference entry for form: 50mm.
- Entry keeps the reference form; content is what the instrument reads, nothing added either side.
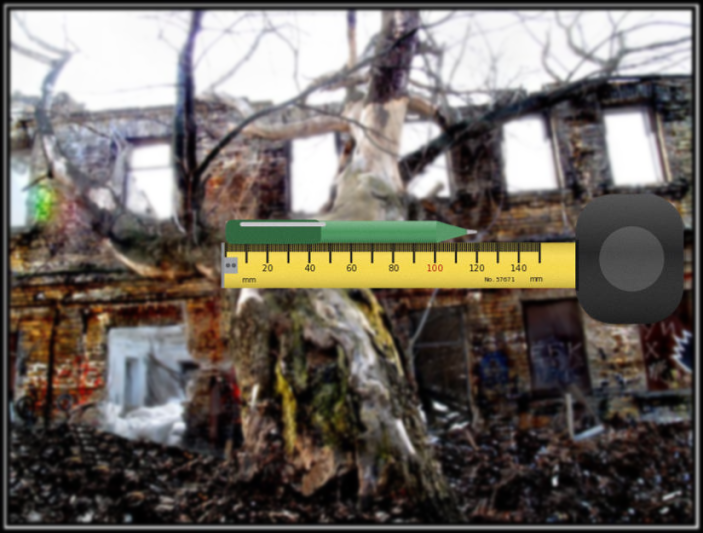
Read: 120mm
